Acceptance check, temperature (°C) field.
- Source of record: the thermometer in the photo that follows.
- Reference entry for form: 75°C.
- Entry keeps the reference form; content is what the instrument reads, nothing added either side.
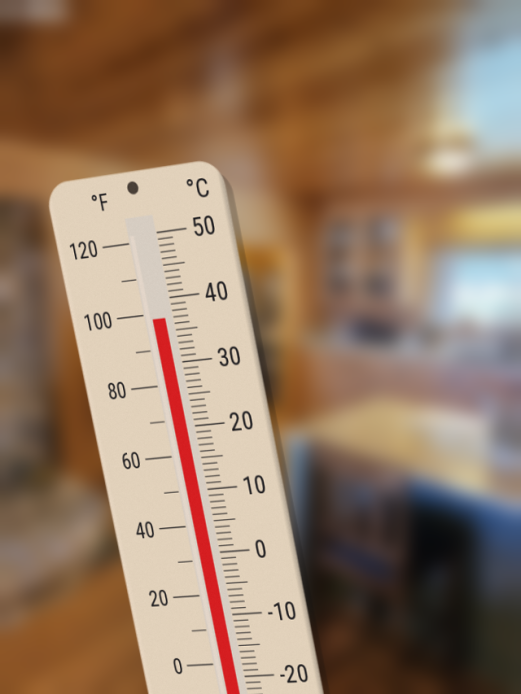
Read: 37°C
